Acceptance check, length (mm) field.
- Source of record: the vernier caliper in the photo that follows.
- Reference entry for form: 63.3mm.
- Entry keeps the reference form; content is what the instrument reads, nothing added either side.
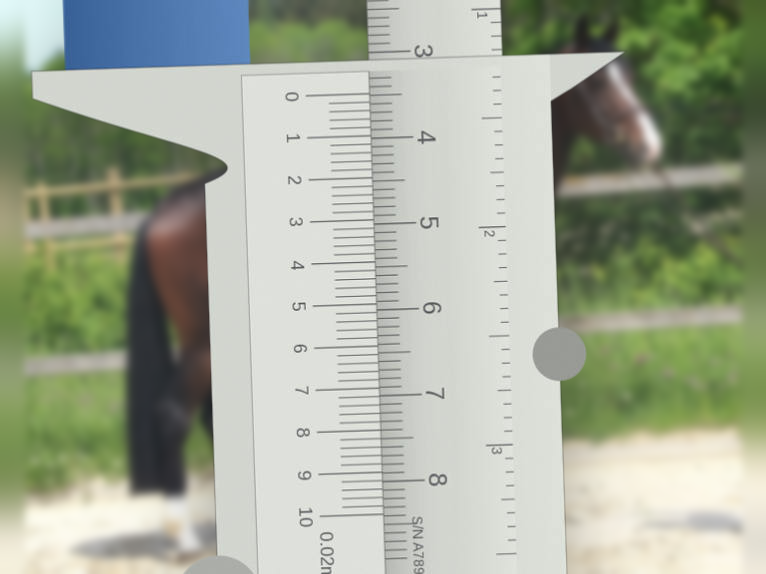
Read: 34.8mm
